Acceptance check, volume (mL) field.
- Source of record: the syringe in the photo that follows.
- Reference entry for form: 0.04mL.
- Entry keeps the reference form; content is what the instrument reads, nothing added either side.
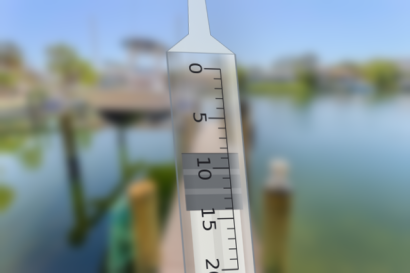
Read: 8.5mL
